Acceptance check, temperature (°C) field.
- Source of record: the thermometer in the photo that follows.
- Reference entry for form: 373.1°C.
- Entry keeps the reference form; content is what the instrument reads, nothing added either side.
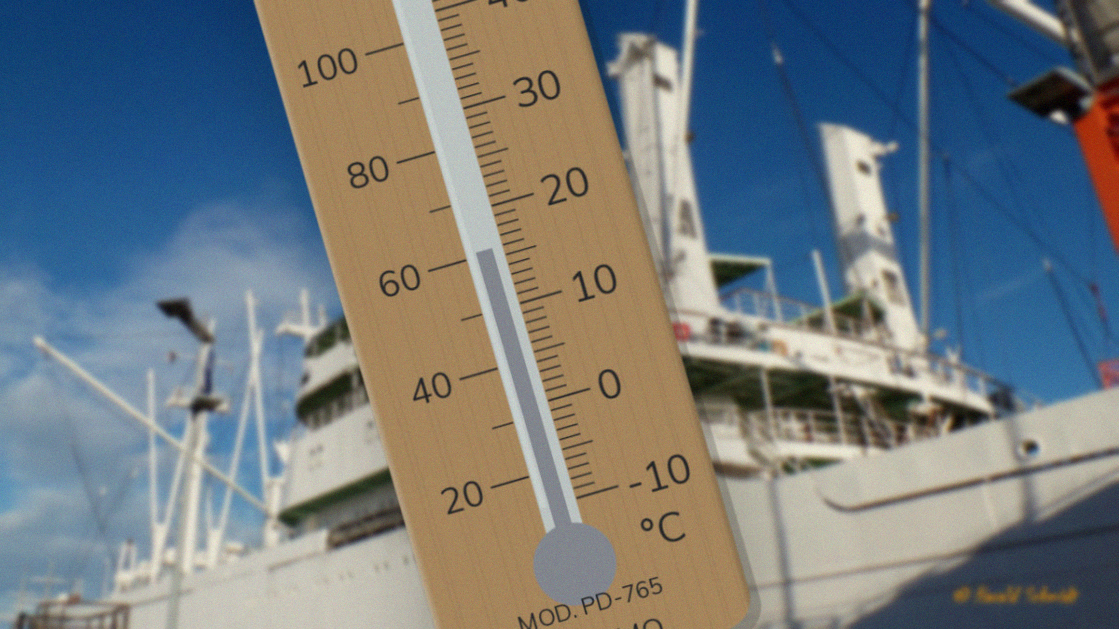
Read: 16°C
